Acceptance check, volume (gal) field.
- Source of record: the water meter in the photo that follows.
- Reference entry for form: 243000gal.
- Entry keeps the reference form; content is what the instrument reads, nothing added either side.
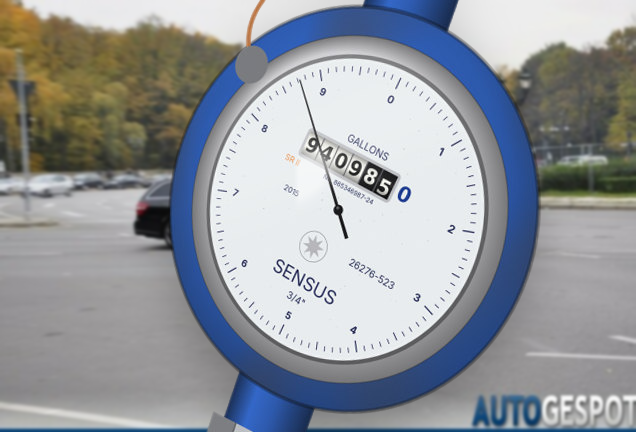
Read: 9409848.7gal
